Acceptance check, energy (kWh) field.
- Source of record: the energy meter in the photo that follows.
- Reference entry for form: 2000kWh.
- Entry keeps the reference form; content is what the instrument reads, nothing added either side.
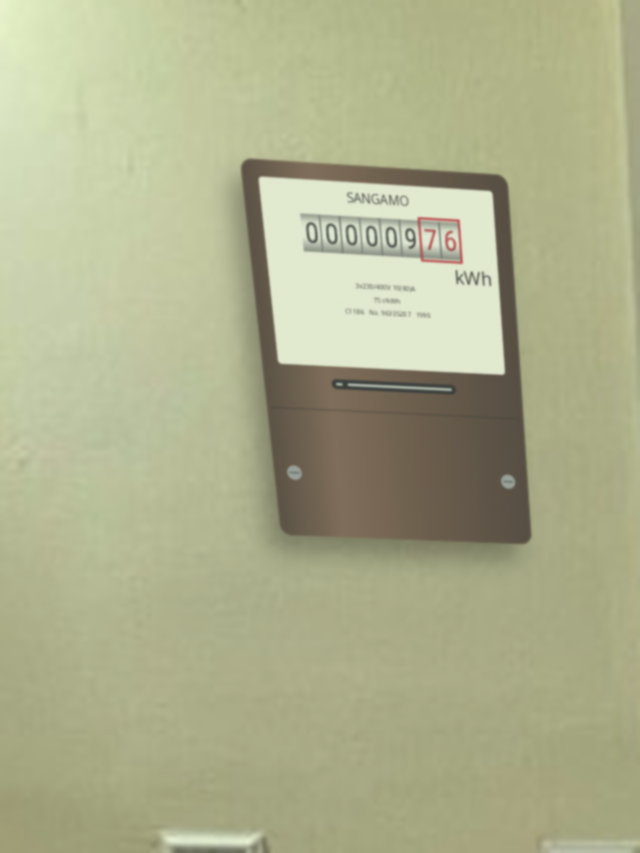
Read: 9.76kWh
